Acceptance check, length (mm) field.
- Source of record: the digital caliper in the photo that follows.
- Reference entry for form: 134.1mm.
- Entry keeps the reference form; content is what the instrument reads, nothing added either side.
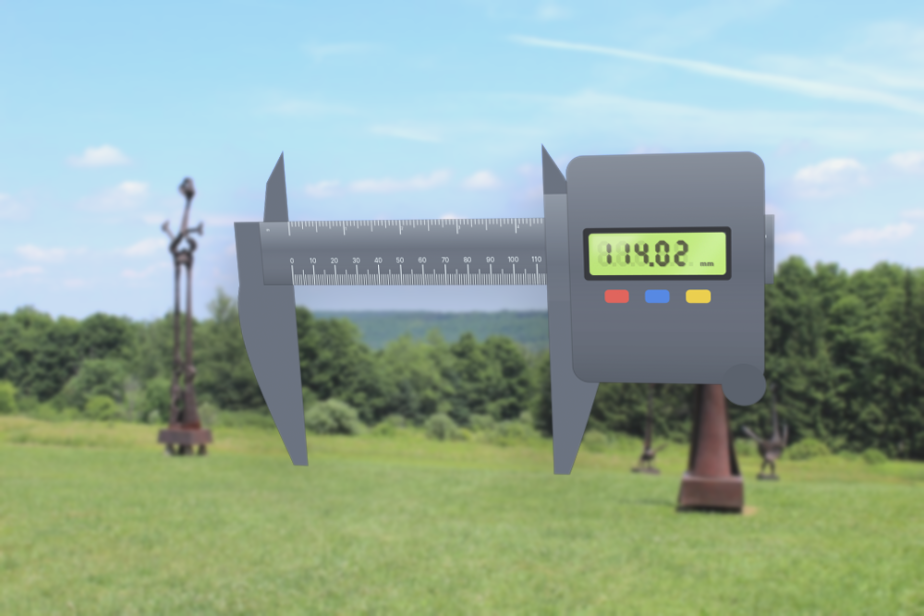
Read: 114.02mm
